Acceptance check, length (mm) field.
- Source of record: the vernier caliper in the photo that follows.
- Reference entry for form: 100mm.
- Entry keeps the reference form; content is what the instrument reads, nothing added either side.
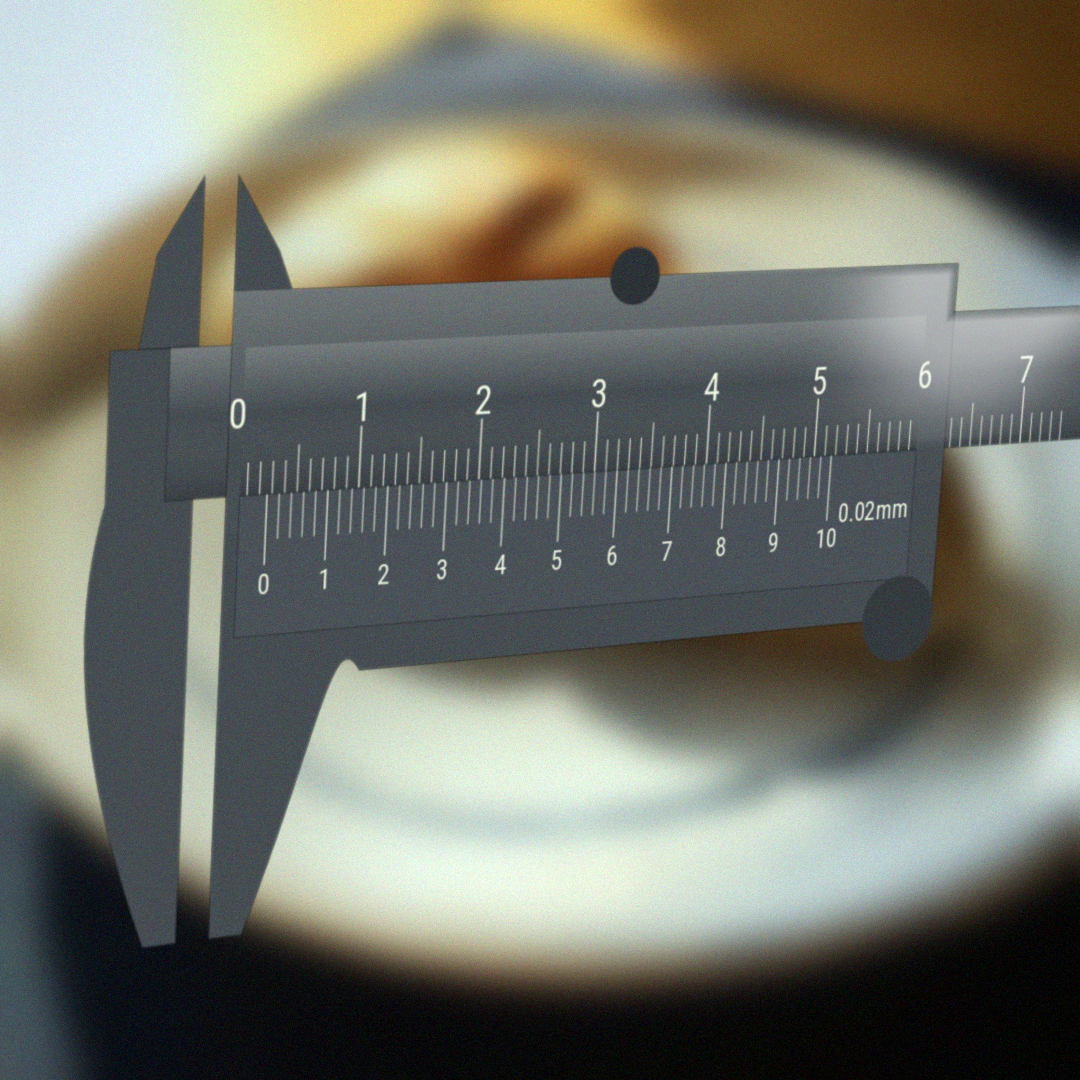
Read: 2.6mm
